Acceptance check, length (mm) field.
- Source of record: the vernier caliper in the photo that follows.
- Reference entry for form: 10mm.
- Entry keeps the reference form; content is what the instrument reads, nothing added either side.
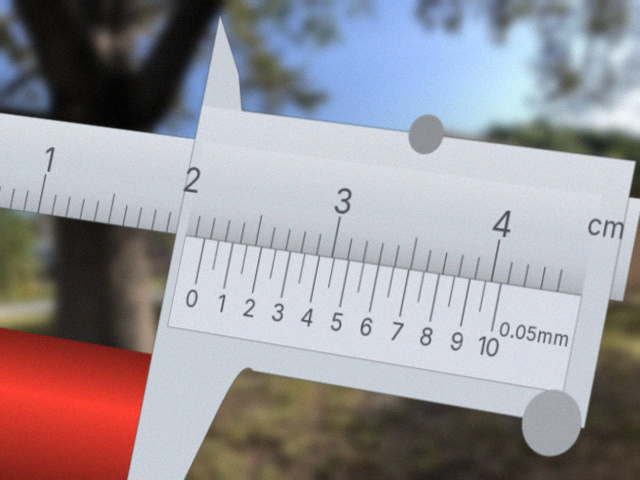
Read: 21.6mm
